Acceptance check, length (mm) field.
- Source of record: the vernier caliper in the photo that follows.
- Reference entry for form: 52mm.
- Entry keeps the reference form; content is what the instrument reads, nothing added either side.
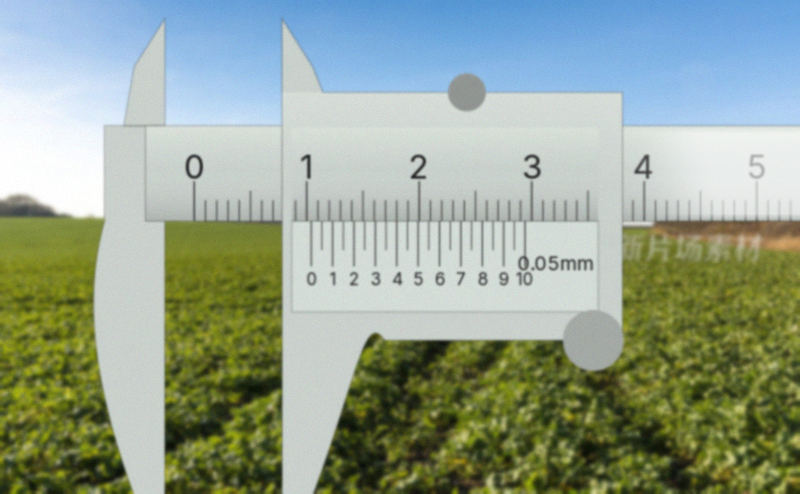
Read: 10.4mm
